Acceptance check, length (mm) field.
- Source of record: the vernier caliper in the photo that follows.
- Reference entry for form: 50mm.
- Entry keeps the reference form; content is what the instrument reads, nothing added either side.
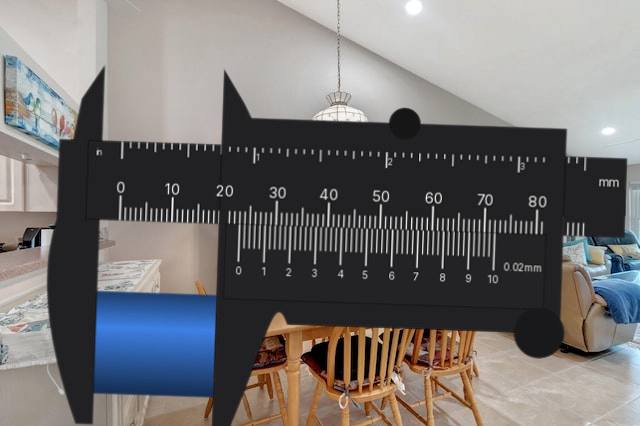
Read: 23.0mm
